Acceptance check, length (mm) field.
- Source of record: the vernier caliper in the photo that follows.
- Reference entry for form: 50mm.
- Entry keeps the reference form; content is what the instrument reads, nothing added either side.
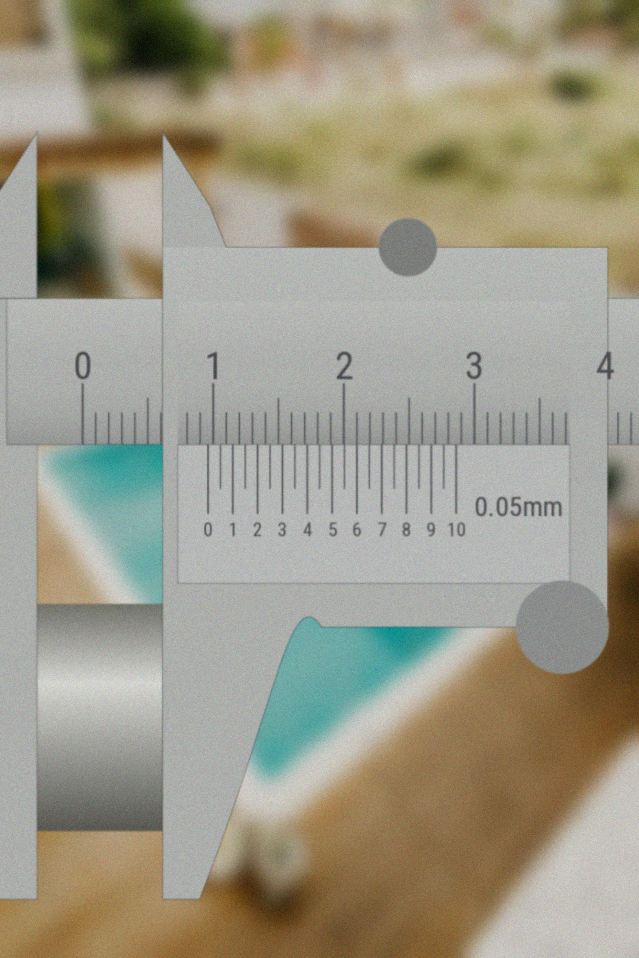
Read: 9.6mm
